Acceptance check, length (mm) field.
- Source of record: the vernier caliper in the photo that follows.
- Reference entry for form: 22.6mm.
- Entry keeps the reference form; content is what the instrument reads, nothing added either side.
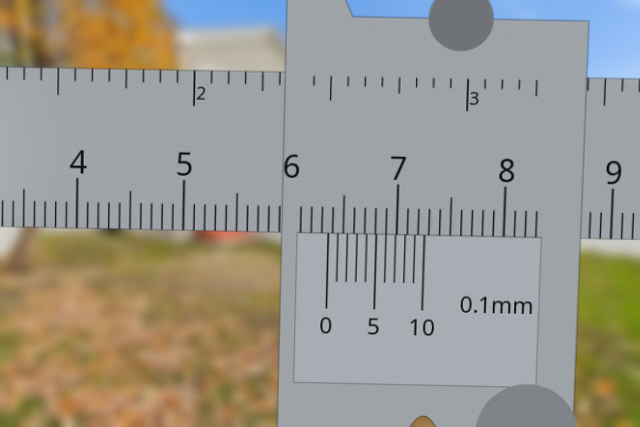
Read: 63.6mm
